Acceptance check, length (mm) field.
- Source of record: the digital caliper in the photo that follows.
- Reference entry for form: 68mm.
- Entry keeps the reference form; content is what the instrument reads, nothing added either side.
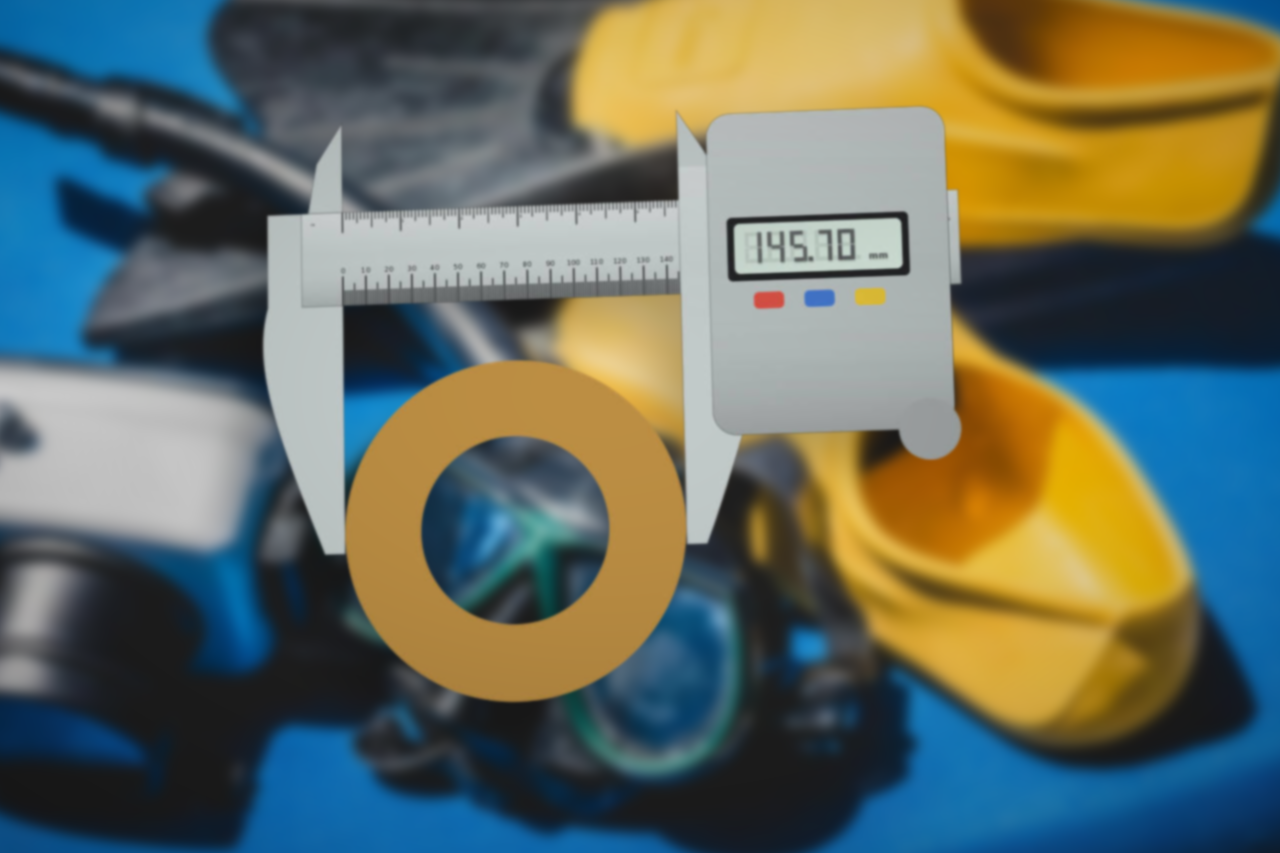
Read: 145.70mm
